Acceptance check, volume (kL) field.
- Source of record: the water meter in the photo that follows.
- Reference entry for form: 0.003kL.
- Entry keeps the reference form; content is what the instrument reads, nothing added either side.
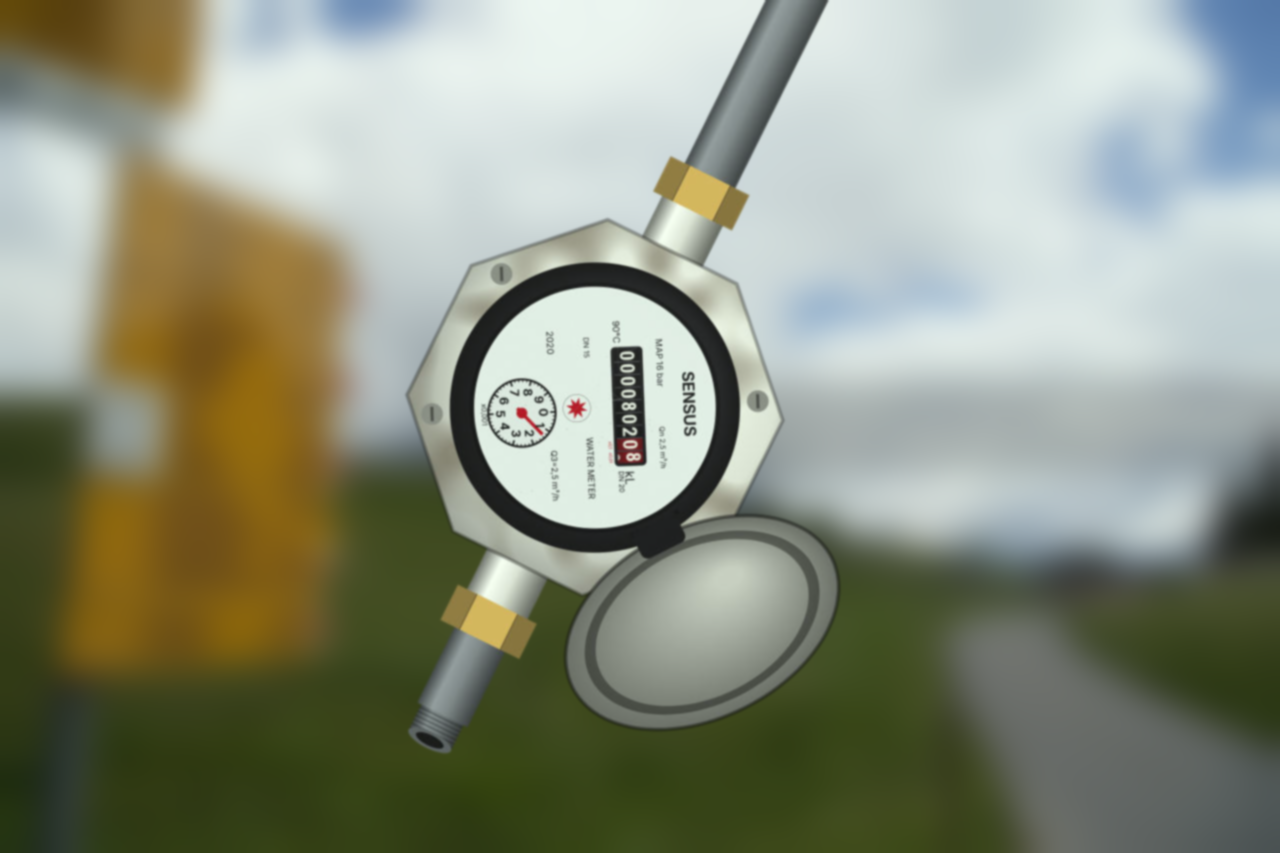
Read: 802.081kL
